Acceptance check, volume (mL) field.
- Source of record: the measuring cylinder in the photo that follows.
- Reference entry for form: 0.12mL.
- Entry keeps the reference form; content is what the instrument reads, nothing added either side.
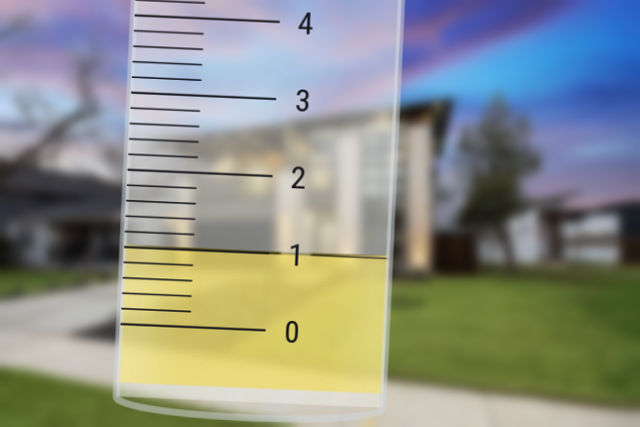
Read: 1mL
